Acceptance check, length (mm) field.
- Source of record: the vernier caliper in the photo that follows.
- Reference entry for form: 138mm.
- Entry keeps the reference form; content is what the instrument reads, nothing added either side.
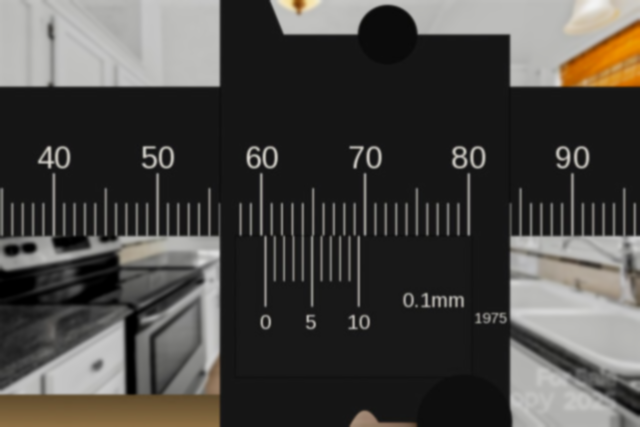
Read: 60.4mm
